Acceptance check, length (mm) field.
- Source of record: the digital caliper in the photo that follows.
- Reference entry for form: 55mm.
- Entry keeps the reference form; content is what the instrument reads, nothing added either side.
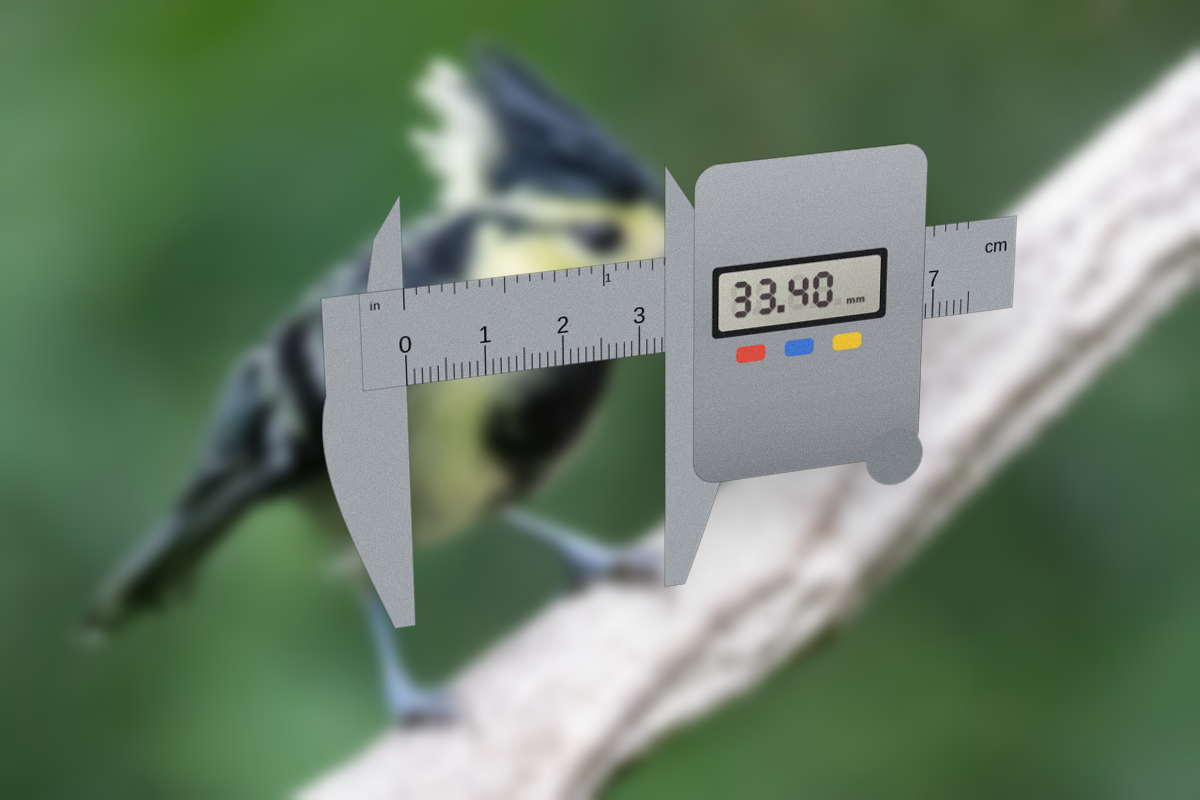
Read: 33.40mm
